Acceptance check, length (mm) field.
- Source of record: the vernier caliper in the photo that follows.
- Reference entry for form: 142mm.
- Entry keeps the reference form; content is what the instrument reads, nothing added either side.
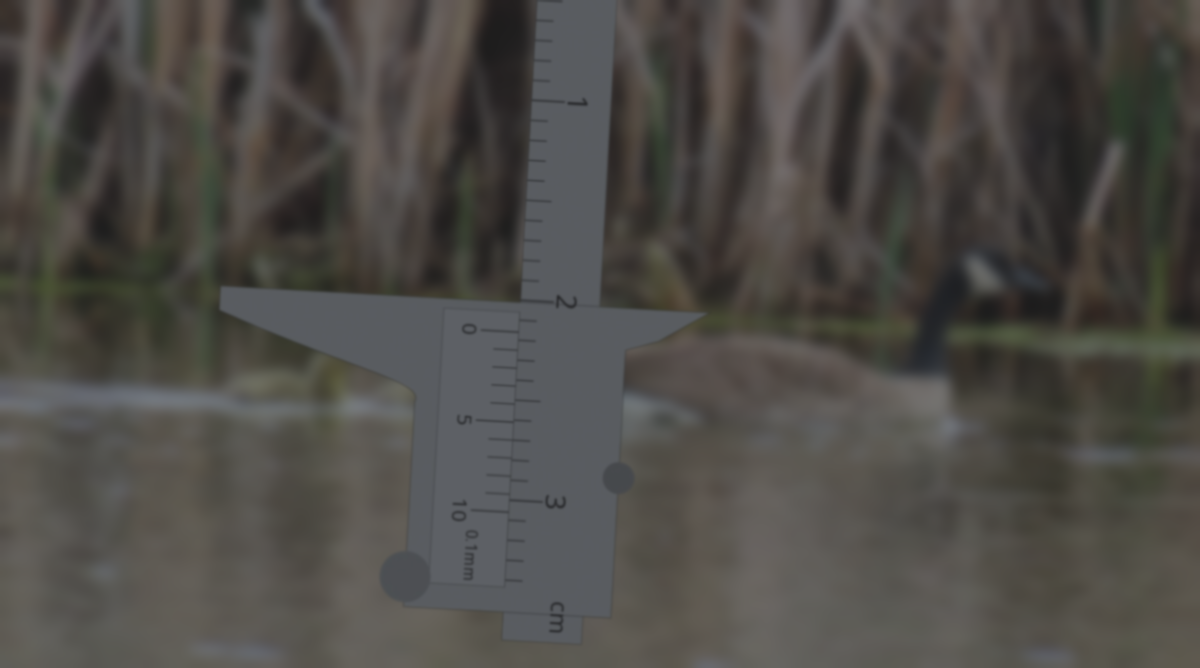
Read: 21.6mm
